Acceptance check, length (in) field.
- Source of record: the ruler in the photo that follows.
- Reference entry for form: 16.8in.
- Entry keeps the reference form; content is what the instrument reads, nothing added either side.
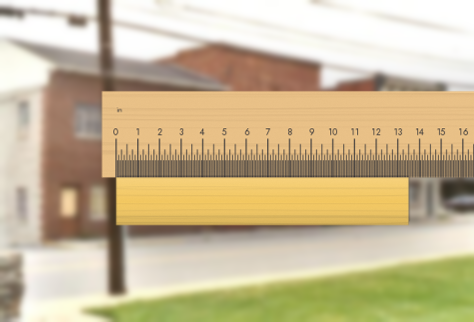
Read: 13.5in
